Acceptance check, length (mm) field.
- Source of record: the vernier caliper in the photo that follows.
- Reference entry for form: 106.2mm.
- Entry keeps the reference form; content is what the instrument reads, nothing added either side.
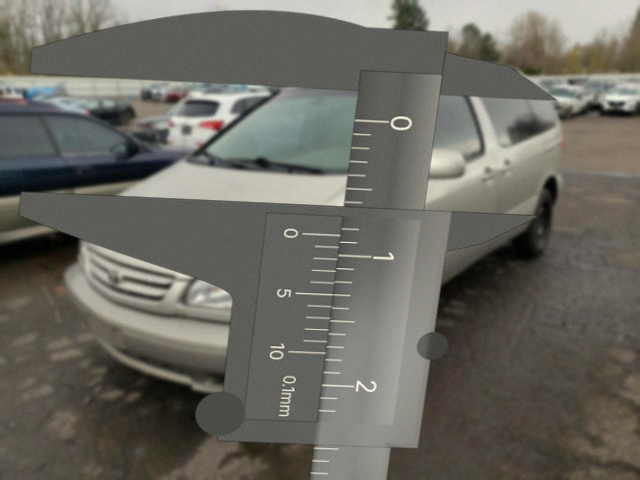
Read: 8.5mm
